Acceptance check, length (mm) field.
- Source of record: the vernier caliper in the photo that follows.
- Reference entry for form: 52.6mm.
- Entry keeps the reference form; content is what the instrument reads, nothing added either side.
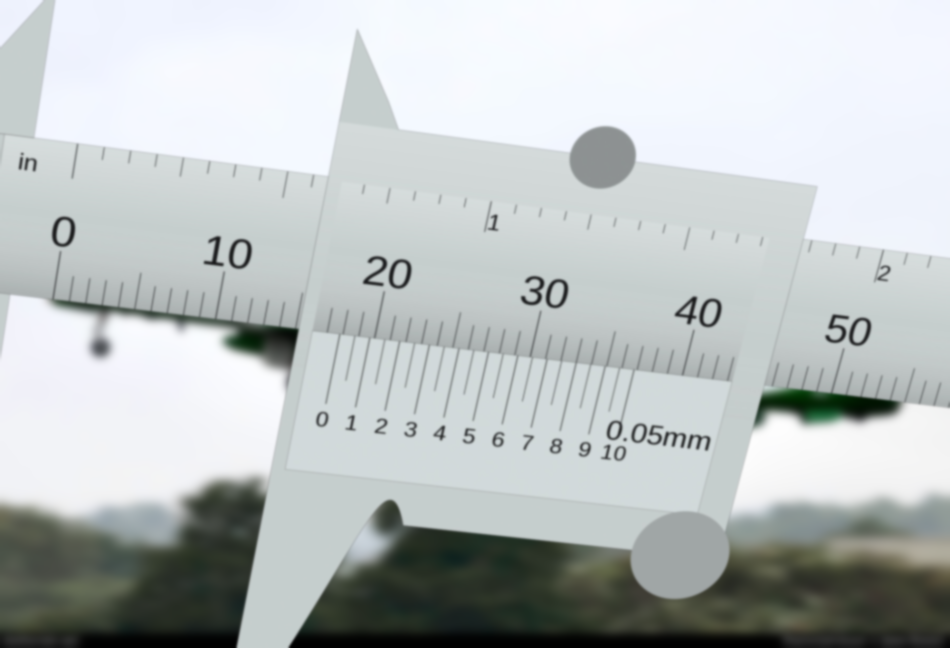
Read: 17.8mm
